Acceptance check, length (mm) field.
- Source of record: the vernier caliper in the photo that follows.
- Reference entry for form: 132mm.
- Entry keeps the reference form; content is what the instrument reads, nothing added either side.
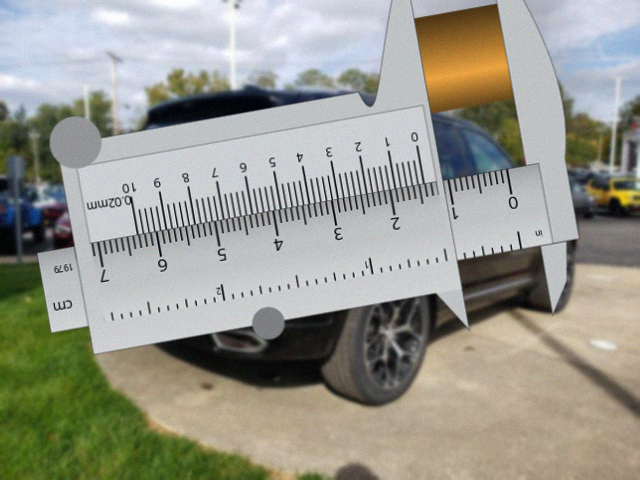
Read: 14.2mm
